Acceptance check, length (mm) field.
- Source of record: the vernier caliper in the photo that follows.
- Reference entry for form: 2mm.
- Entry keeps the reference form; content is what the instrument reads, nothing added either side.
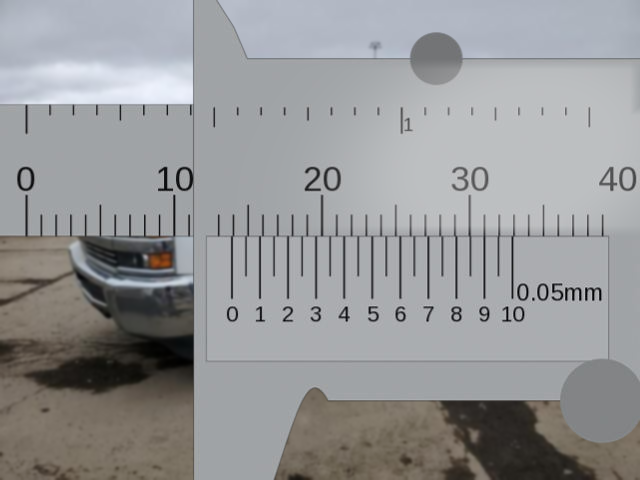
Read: 13.9mm
